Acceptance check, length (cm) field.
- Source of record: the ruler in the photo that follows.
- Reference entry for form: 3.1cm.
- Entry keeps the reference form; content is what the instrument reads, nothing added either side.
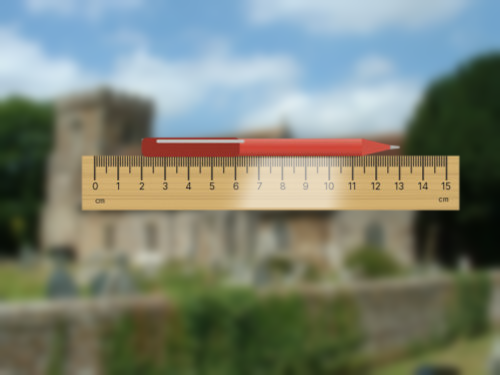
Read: 11cm
